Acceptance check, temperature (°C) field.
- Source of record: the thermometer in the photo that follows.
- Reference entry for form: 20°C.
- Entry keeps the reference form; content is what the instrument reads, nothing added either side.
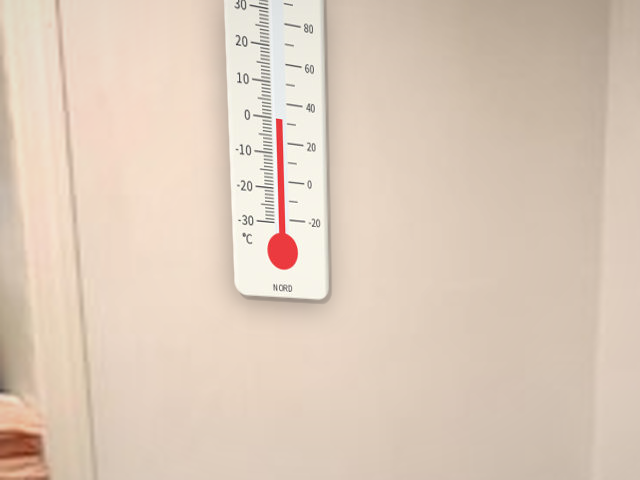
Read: 0°C
